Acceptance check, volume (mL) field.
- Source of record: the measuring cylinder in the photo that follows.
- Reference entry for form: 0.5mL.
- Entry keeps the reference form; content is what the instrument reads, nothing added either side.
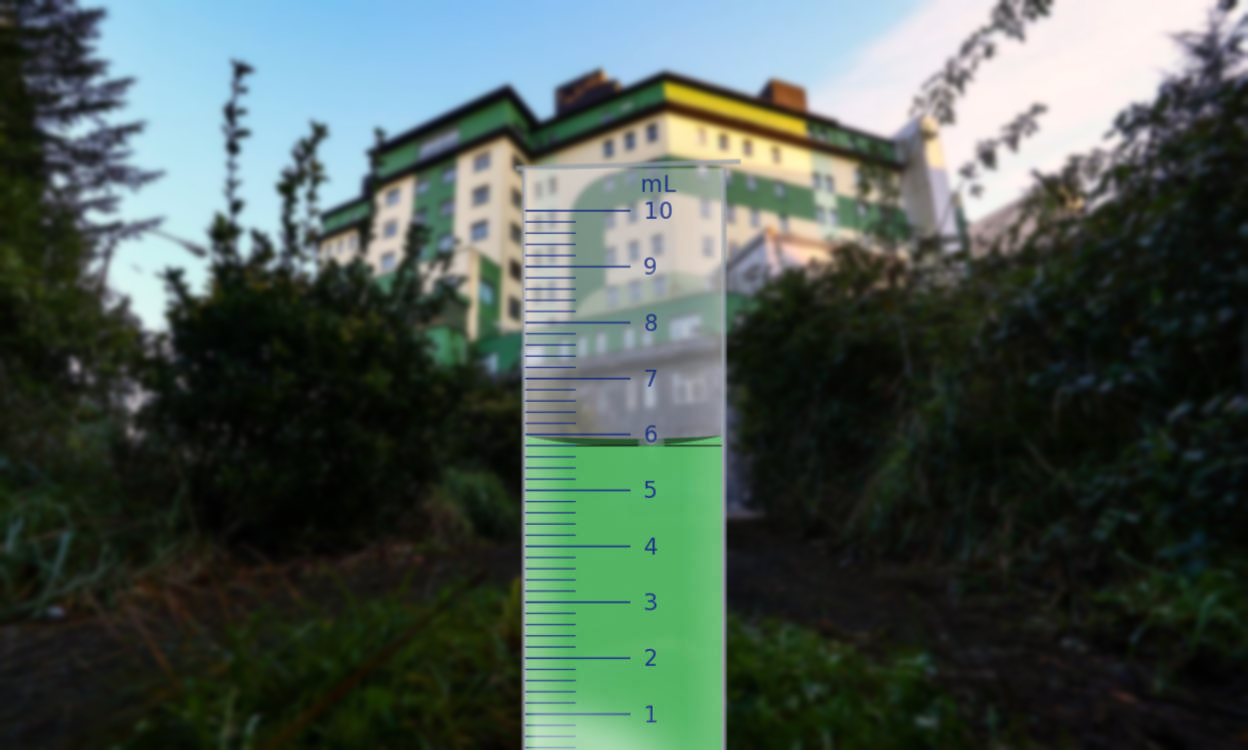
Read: 5.8mL
